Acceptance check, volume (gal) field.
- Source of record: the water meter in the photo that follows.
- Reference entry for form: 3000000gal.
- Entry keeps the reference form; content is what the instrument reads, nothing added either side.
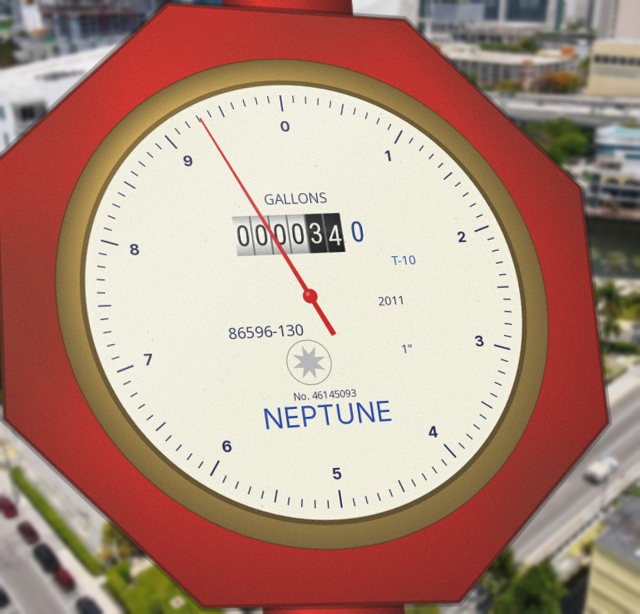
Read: 339.3gal
